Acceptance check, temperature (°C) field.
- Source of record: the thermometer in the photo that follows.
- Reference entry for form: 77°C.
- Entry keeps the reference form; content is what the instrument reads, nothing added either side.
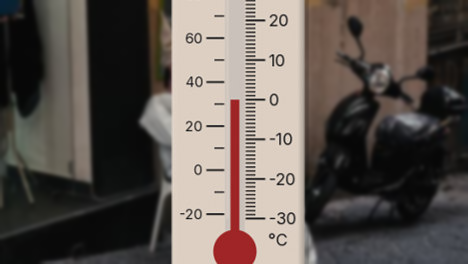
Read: 0°C
